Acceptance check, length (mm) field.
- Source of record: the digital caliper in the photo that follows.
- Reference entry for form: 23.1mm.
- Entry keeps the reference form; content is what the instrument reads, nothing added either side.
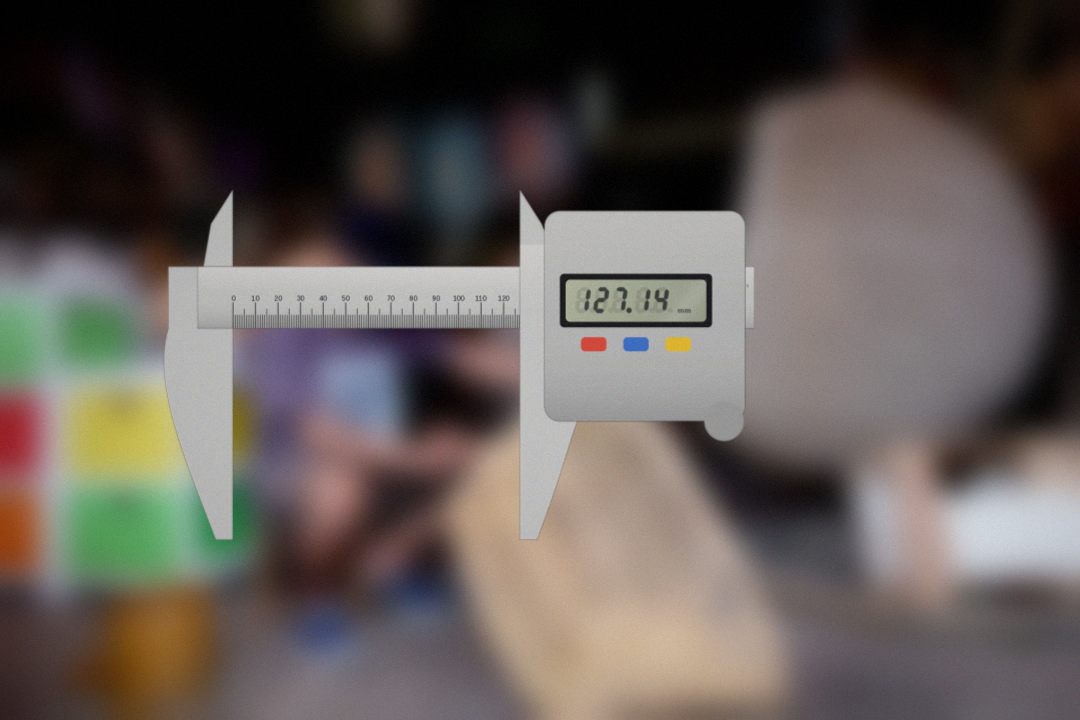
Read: 127.14mm
